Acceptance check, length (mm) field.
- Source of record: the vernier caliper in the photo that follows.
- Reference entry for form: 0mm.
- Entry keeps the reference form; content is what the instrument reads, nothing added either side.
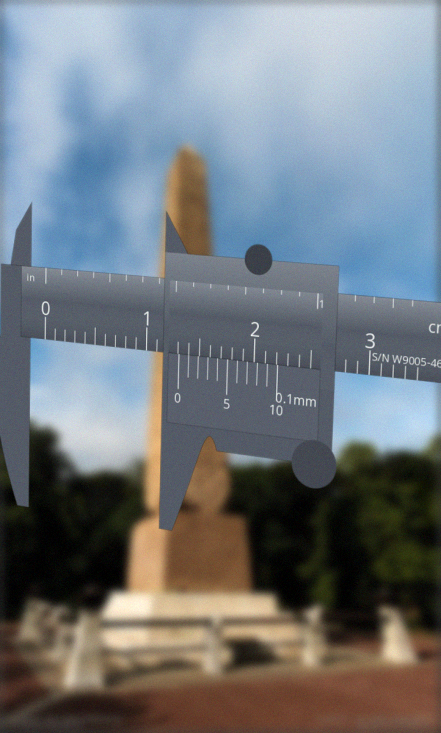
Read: 13.1mm
